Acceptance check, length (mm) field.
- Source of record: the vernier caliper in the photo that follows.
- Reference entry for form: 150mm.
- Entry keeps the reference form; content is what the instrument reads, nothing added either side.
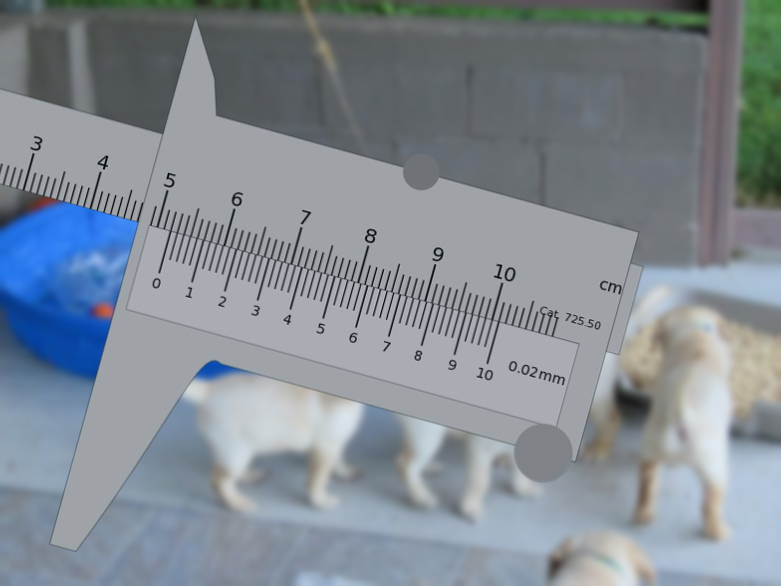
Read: 52.0mm
